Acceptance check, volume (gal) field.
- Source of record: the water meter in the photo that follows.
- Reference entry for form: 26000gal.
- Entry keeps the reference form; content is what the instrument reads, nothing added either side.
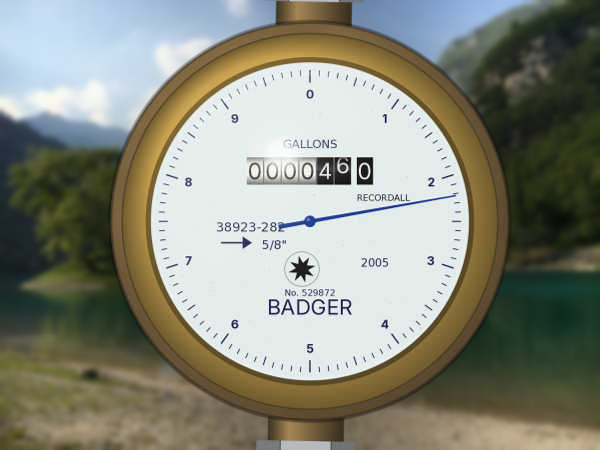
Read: 462.2gal
